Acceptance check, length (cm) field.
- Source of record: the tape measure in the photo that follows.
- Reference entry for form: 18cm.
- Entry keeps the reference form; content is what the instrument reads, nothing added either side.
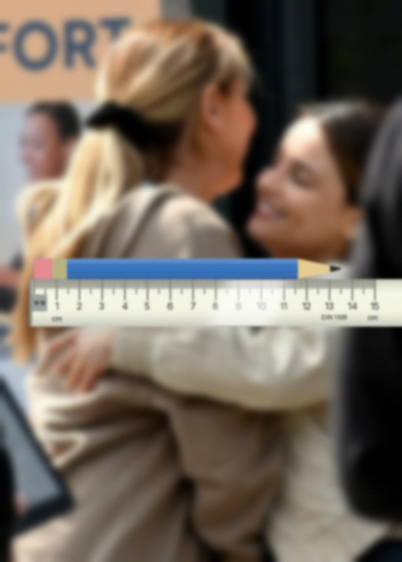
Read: 13.5cm
